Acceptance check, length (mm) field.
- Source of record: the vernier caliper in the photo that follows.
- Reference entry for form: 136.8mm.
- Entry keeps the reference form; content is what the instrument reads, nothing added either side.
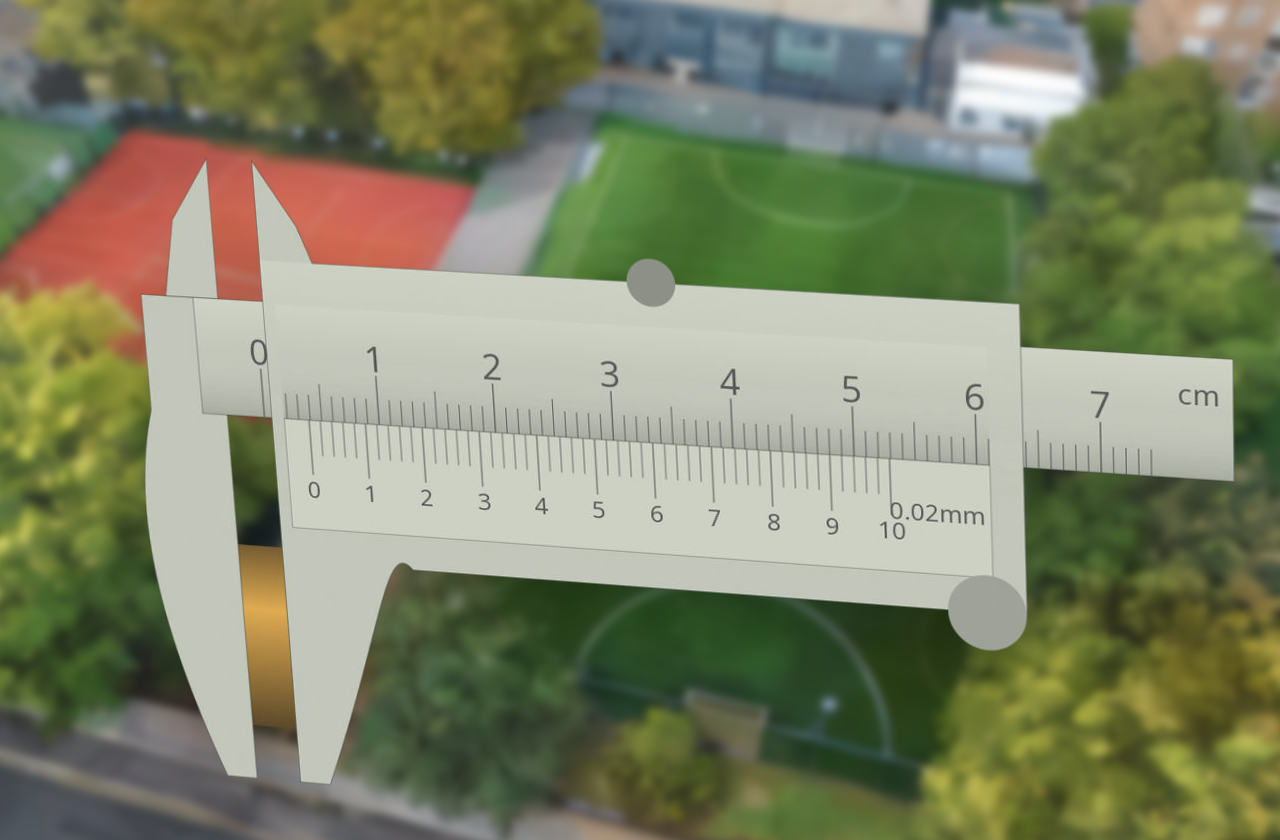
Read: 3.9mm
